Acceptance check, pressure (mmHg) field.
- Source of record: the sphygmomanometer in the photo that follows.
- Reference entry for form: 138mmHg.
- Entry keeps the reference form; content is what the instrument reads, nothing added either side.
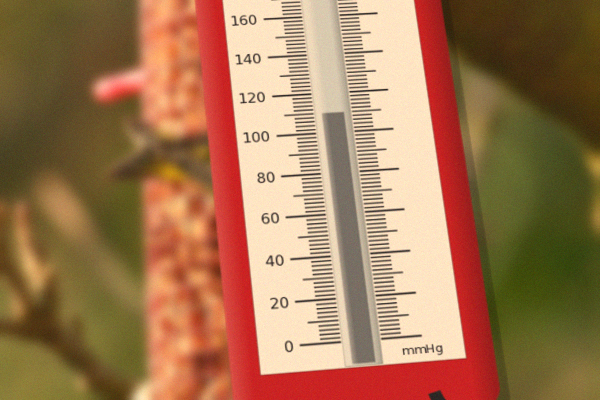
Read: 110mmHg
